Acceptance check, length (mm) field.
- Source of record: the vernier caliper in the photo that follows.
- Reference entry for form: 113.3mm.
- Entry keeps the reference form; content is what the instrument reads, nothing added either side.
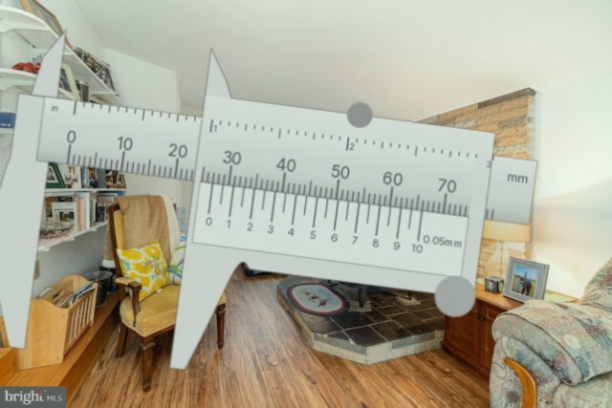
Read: 27.0mm
